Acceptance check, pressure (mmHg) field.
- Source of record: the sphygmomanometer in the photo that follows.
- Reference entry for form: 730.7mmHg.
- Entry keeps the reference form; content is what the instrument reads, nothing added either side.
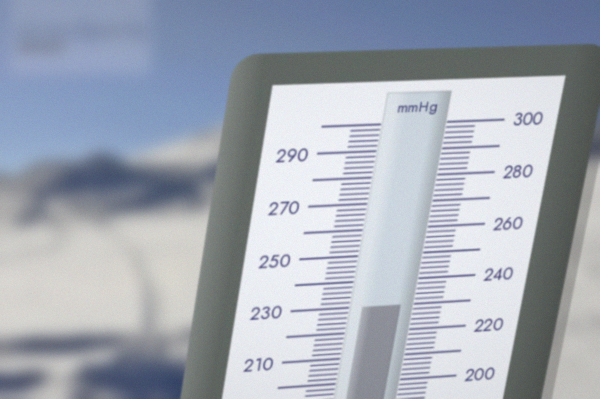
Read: 230mmHg
